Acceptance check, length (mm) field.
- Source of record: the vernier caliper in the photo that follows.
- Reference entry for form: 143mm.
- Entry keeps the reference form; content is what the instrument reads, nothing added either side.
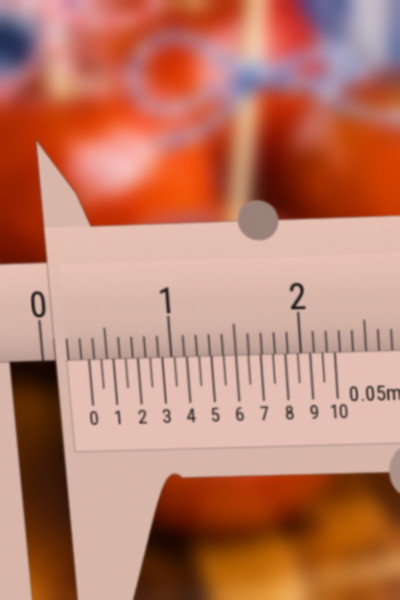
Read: 3.6mm
